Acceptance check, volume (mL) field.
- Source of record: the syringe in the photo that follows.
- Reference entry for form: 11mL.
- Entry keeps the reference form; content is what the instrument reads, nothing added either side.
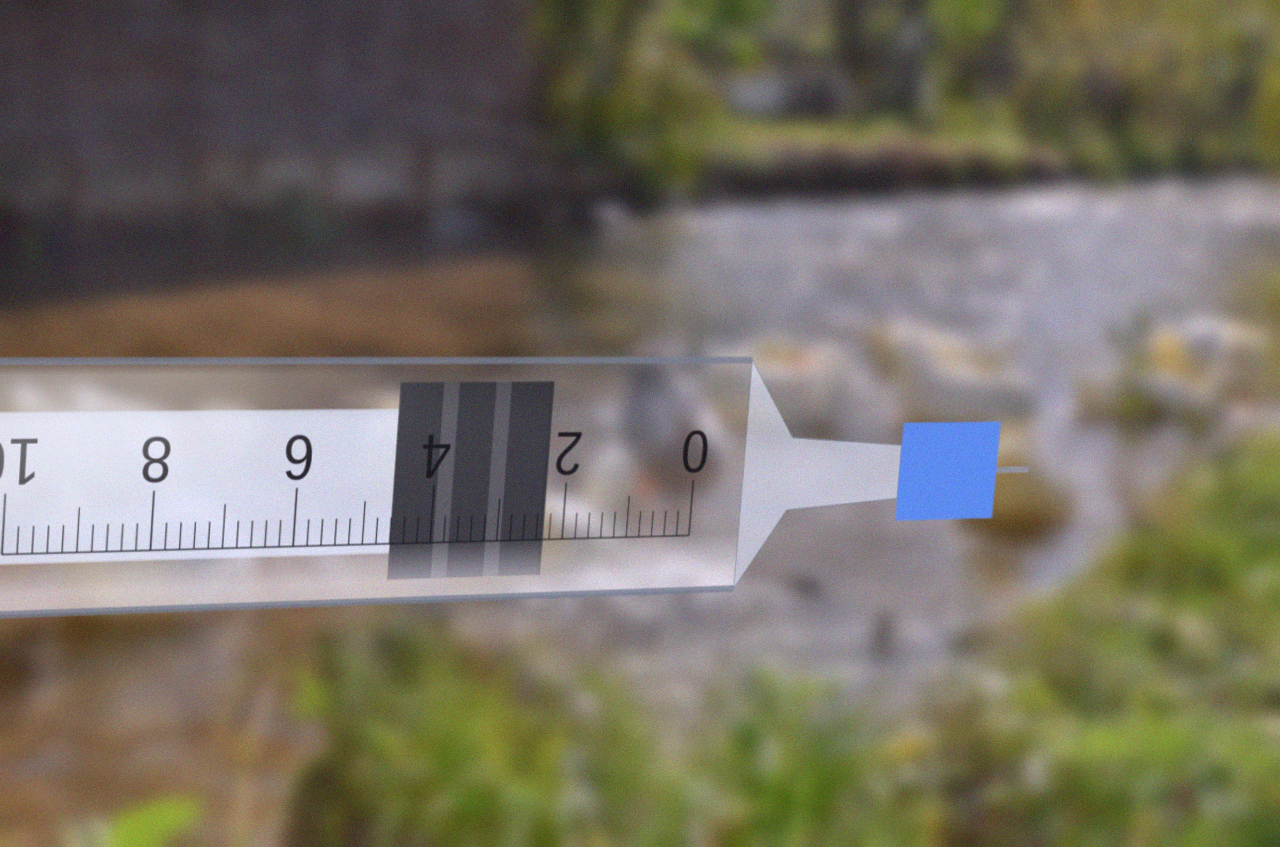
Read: 2.3mL
